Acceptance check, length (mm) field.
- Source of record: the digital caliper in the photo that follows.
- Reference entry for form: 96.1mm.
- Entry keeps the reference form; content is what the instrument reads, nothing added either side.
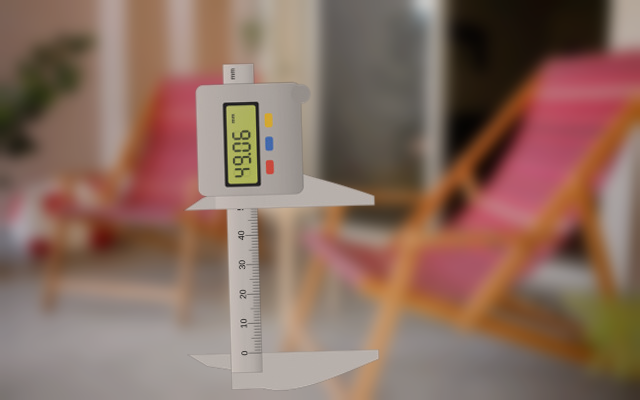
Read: 49.06mm
